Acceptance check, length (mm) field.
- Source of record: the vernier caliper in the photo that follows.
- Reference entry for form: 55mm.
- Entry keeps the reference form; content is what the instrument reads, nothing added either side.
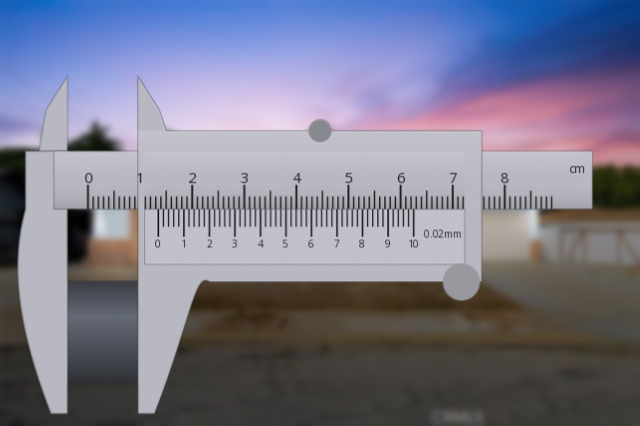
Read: 13.5mm
